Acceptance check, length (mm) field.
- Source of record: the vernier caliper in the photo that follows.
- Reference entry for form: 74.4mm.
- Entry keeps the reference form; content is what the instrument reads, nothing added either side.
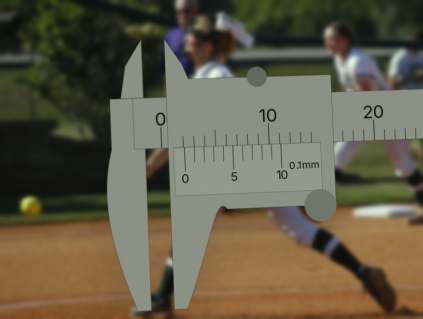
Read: 2.1mm
